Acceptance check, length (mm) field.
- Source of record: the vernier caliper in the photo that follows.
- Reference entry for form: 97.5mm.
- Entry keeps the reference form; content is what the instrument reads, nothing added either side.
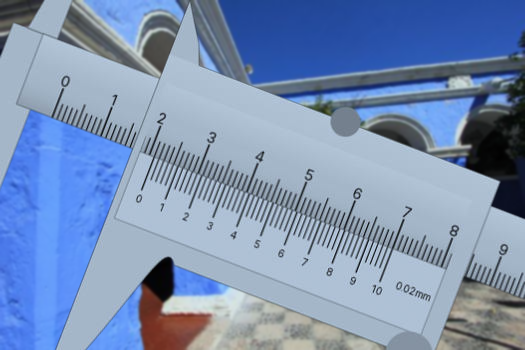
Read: 21.0mm
